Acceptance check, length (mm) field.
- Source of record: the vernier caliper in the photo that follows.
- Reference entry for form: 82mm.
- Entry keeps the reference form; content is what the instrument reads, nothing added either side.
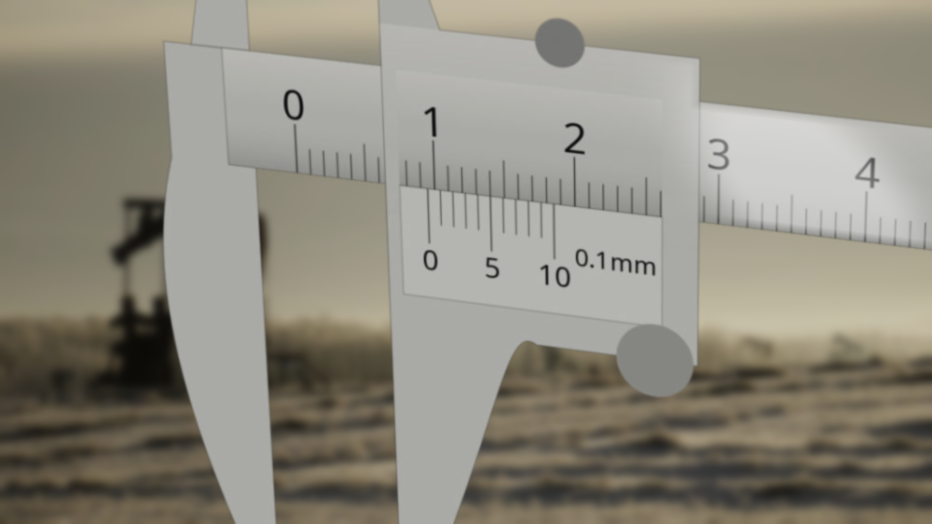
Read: 9.5mm
